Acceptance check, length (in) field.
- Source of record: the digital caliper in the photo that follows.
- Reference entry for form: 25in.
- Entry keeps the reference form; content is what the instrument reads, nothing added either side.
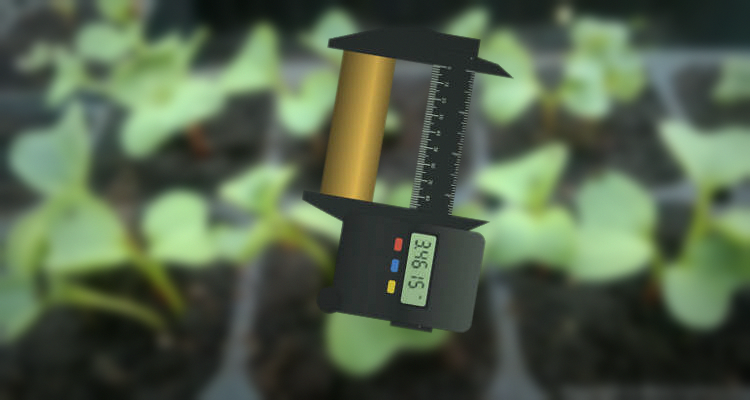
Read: 3.4615in
